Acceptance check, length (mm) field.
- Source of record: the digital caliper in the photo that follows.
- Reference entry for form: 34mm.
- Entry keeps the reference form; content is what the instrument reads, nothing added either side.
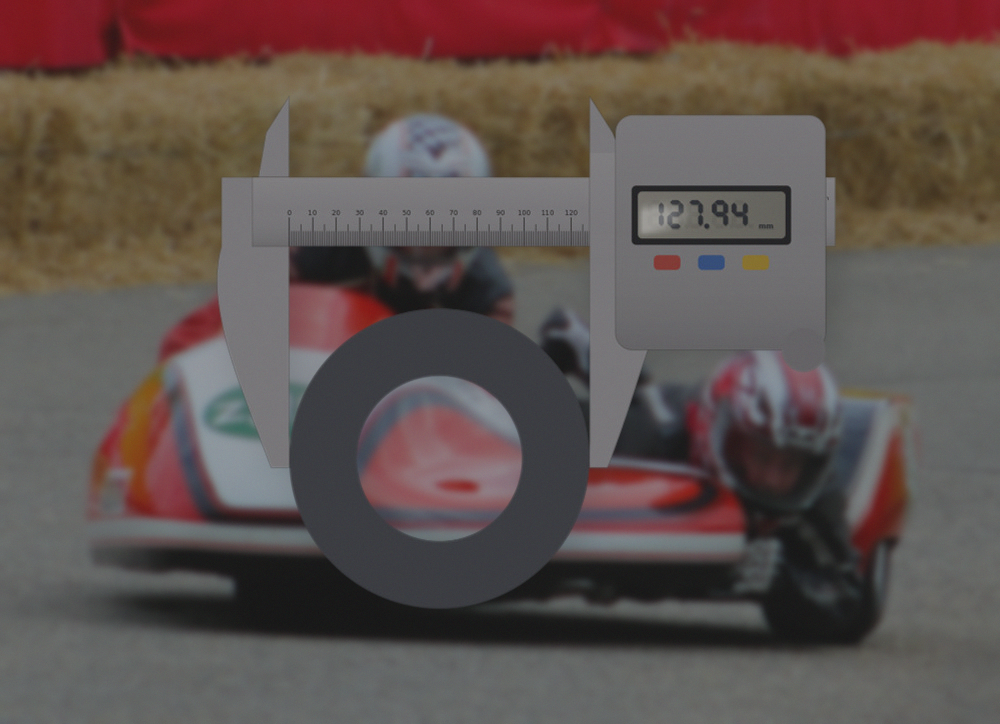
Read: 127.94mm
